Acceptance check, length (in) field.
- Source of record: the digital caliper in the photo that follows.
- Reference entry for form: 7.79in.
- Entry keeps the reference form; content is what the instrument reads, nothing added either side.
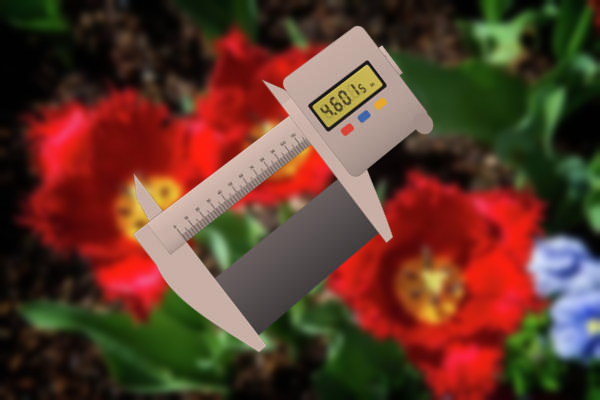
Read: 4.6015in
